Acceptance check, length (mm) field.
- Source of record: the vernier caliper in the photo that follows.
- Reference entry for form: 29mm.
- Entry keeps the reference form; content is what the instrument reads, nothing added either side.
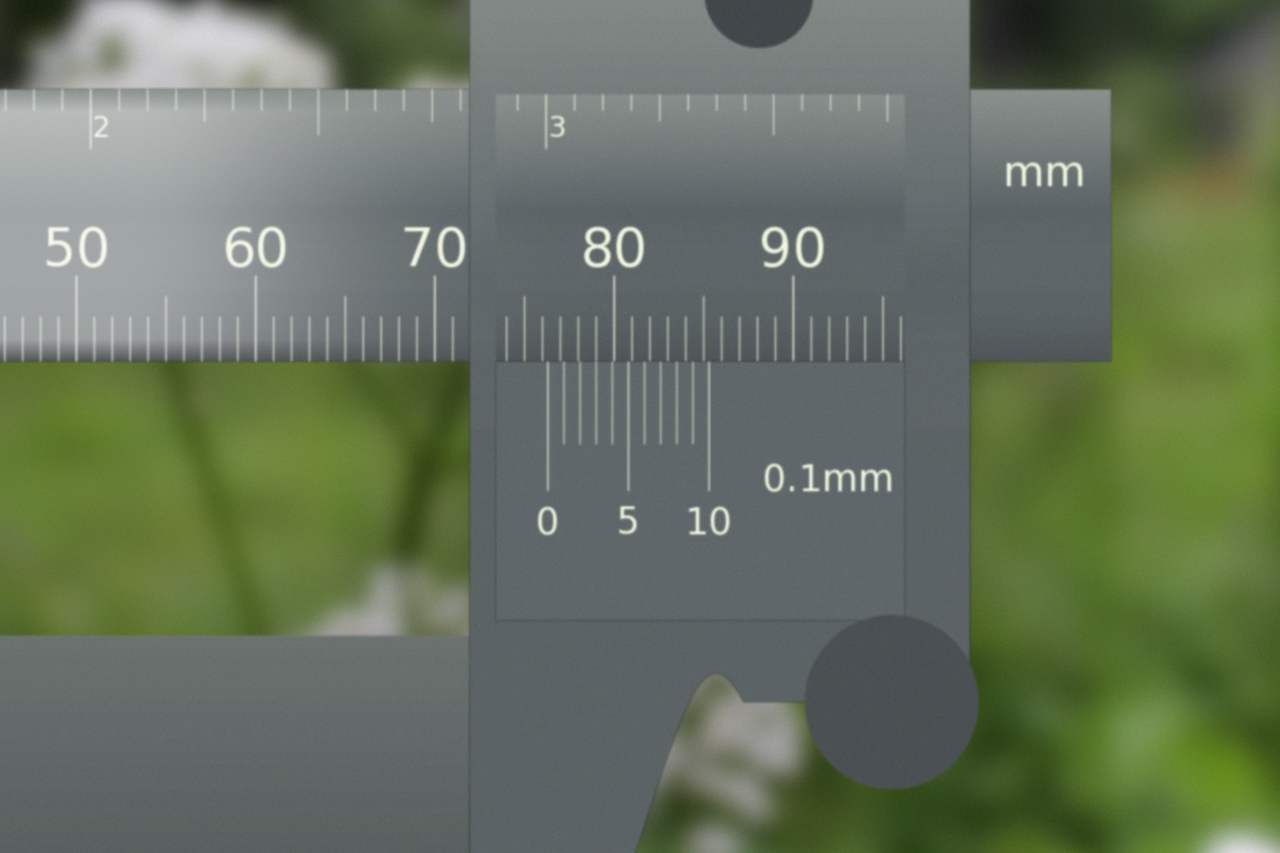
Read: 76.3mm
